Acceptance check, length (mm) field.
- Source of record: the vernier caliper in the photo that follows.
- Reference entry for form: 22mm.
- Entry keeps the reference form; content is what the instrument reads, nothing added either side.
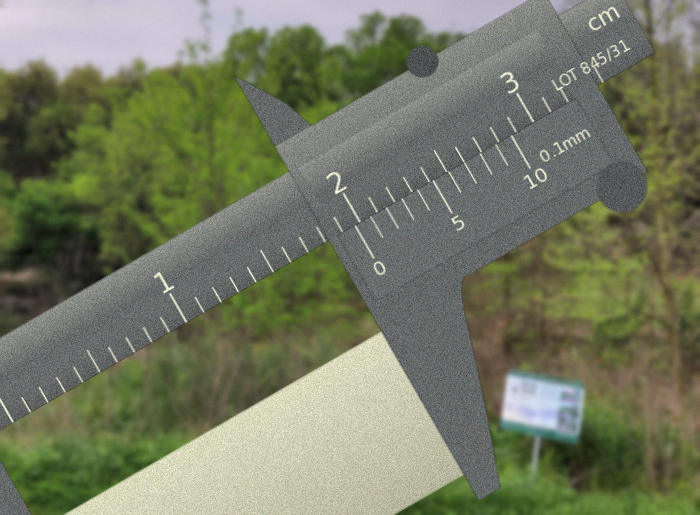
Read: 19.7mm
